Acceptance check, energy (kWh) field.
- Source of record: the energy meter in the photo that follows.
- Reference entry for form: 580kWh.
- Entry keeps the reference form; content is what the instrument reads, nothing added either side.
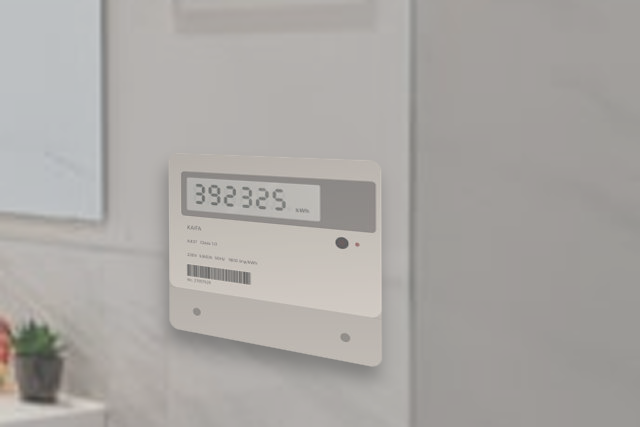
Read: 392325kWh
